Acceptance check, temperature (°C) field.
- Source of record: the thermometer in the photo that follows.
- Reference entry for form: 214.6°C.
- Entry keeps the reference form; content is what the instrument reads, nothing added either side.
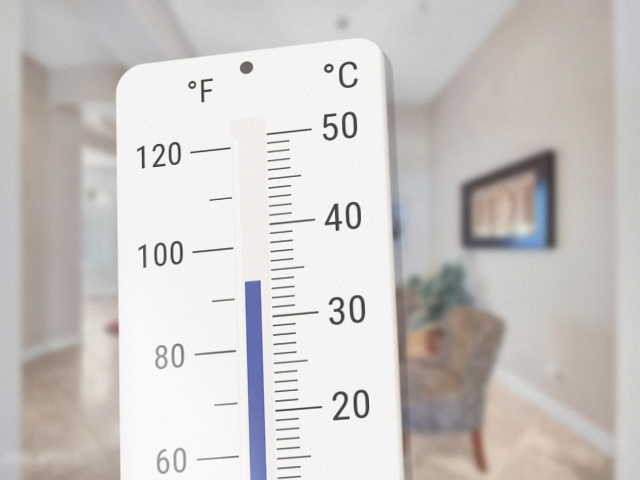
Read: 34°C
